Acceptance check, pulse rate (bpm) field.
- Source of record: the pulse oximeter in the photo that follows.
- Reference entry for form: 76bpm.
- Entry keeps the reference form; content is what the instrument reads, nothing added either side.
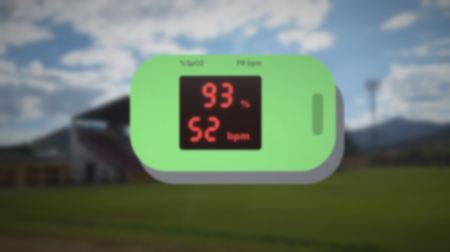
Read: 52bpm
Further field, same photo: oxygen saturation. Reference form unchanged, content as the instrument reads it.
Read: 93%
